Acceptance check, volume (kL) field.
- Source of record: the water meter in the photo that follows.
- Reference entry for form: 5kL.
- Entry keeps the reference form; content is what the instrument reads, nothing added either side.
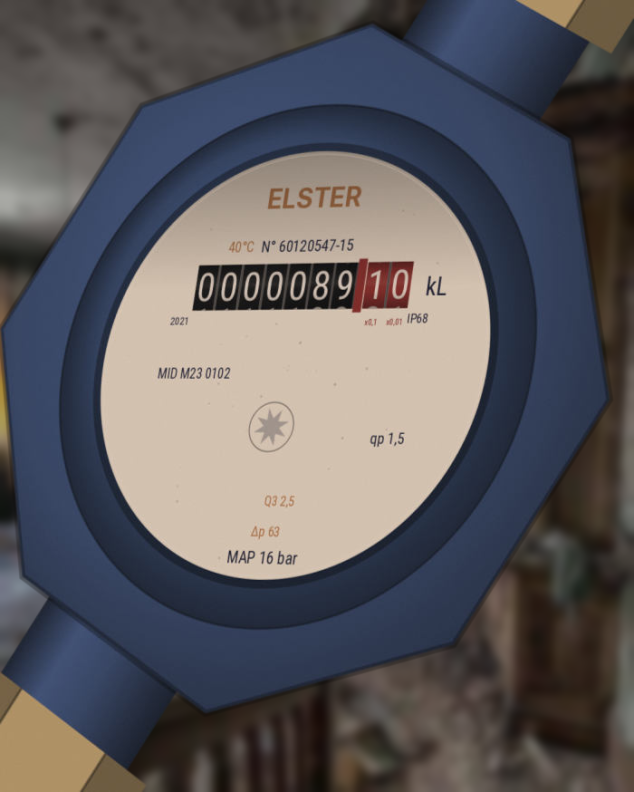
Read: 89.10kL
